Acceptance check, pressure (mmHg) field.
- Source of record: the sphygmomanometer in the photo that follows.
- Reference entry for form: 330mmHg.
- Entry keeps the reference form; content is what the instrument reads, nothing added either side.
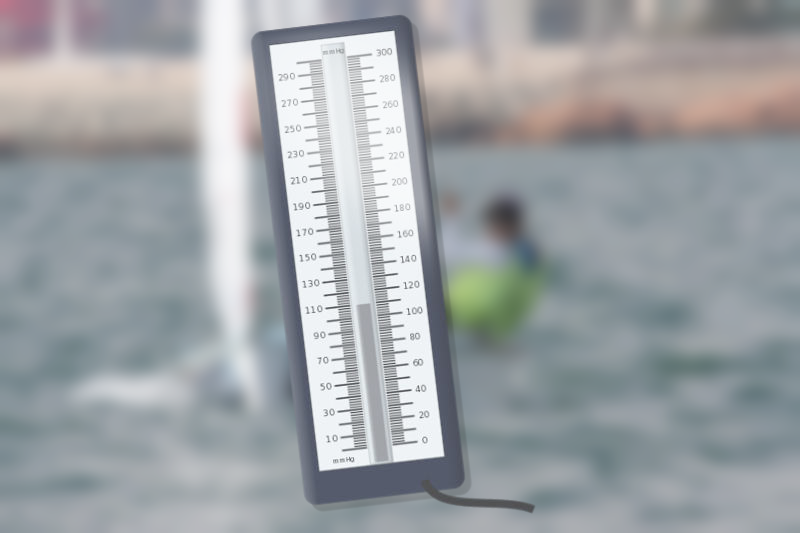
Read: 110mmHg
